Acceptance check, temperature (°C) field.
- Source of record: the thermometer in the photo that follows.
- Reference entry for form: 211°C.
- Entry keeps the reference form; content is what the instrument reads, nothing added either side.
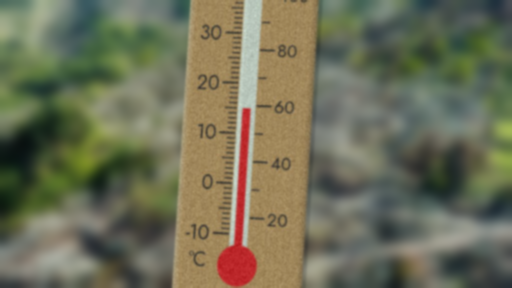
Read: 15°C
